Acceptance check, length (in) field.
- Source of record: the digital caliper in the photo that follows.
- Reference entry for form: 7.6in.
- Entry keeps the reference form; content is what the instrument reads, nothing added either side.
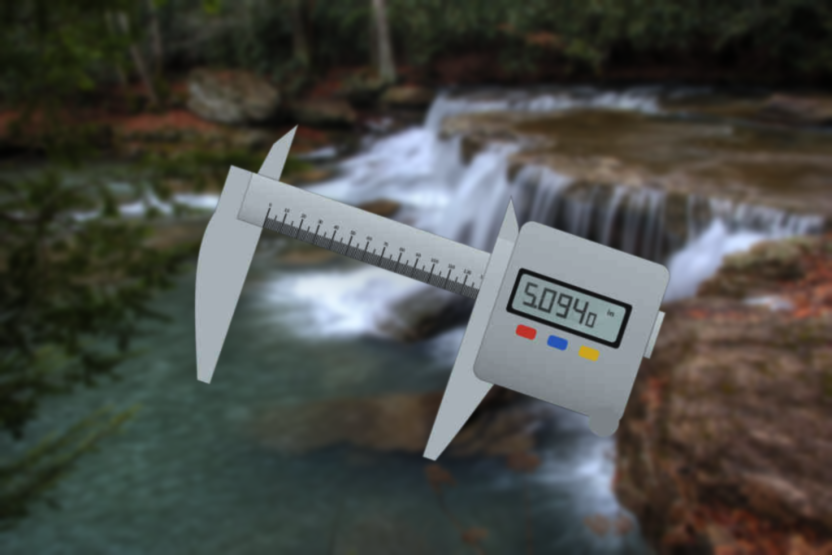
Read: 5.0940in
